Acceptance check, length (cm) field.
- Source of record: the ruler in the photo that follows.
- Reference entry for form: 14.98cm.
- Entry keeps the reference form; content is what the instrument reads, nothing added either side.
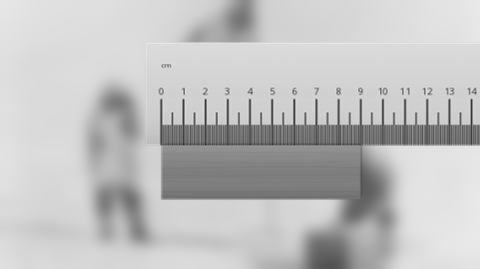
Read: 9cm
